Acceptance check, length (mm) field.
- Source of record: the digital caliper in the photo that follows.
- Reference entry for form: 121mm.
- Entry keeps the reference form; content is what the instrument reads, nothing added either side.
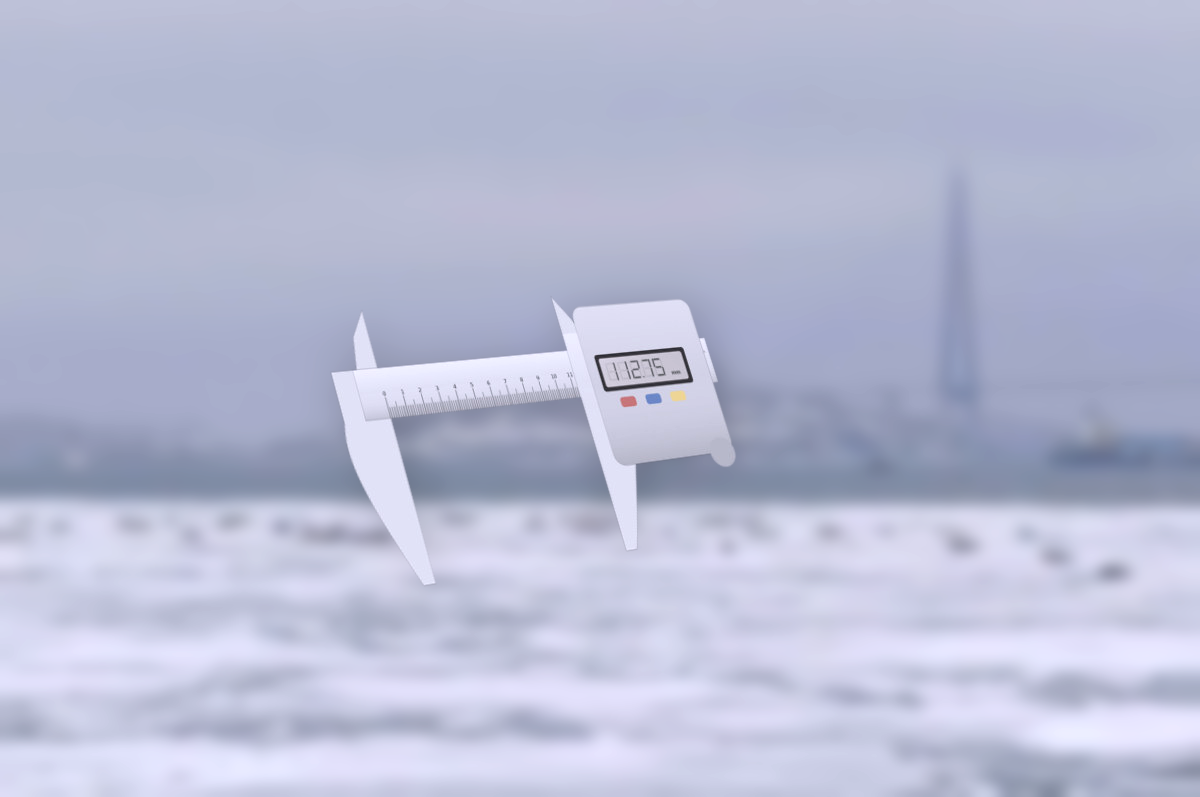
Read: 112.75mm
